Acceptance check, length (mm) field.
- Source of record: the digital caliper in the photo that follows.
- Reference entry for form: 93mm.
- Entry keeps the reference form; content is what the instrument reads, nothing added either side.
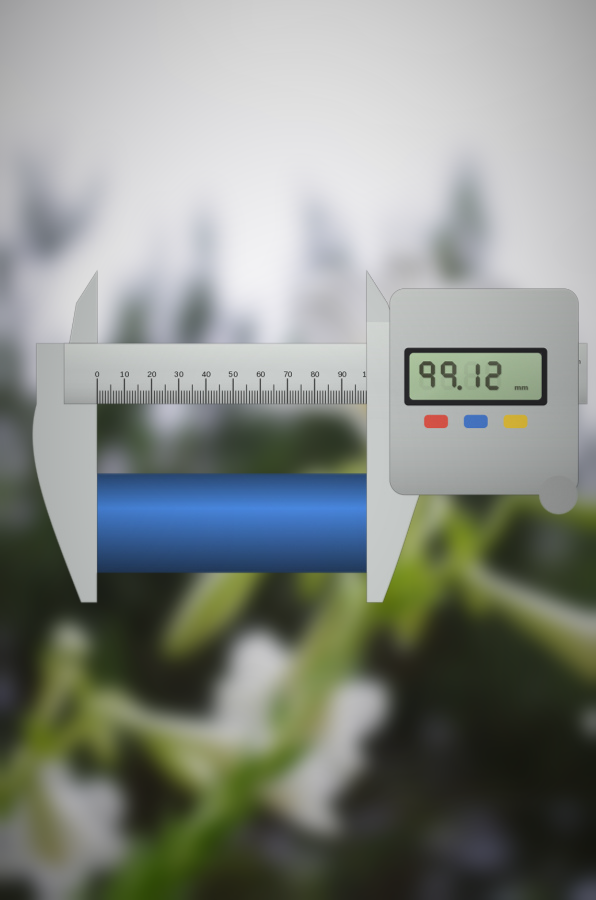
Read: 99.12mm
